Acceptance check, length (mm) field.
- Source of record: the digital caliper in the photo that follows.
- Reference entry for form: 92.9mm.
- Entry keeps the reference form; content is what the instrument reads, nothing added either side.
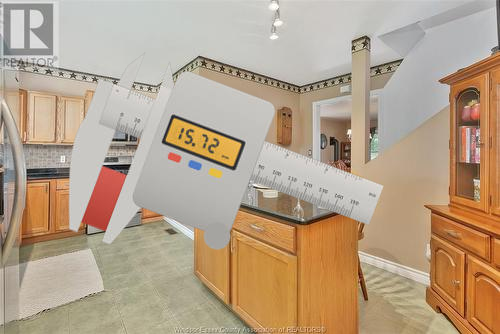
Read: 15.72mm
